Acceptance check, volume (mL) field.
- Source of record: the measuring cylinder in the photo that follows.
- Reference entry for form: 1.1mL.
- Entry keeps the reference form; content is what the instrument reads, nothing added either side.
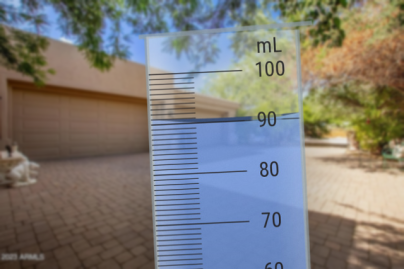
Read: 90mL
